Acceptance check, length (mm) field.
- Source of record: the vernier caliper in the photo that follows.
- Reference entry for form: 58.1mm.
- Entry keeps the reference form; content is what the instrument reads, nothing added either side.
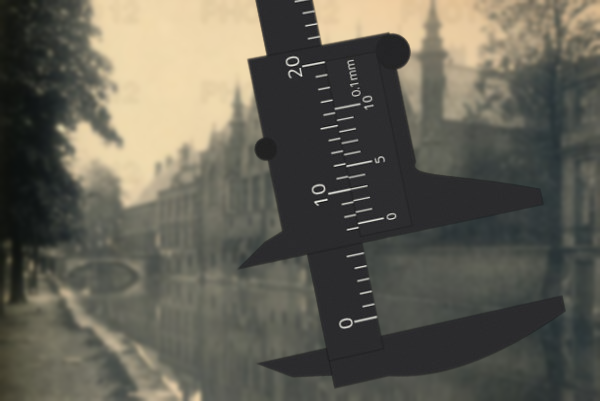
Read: 7.3mm
